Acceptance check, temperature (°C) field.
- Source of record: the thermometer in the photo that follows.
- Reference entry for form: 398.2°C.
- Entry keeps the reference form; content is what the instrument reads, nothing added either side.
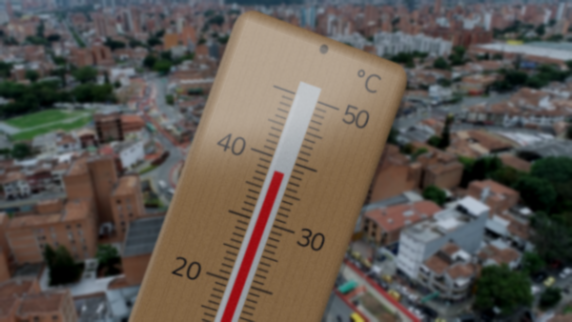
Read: 38°C
